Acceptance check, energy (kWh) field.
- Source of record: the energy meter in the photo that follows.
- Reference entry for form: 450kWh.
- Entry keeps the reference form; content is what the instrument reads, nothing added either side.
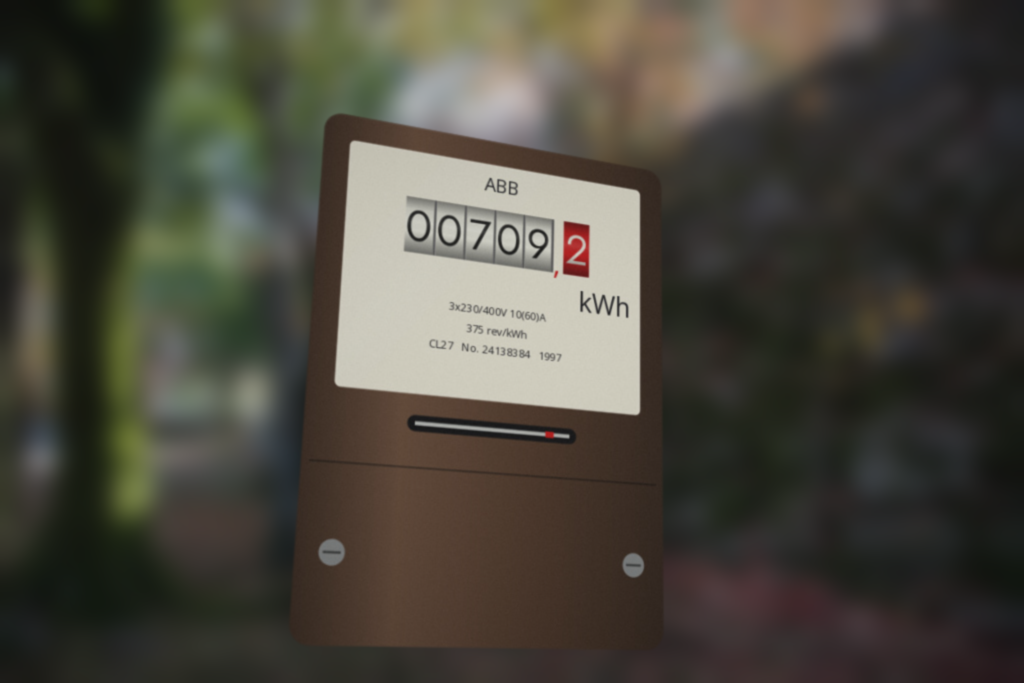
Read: 709.2kWh
